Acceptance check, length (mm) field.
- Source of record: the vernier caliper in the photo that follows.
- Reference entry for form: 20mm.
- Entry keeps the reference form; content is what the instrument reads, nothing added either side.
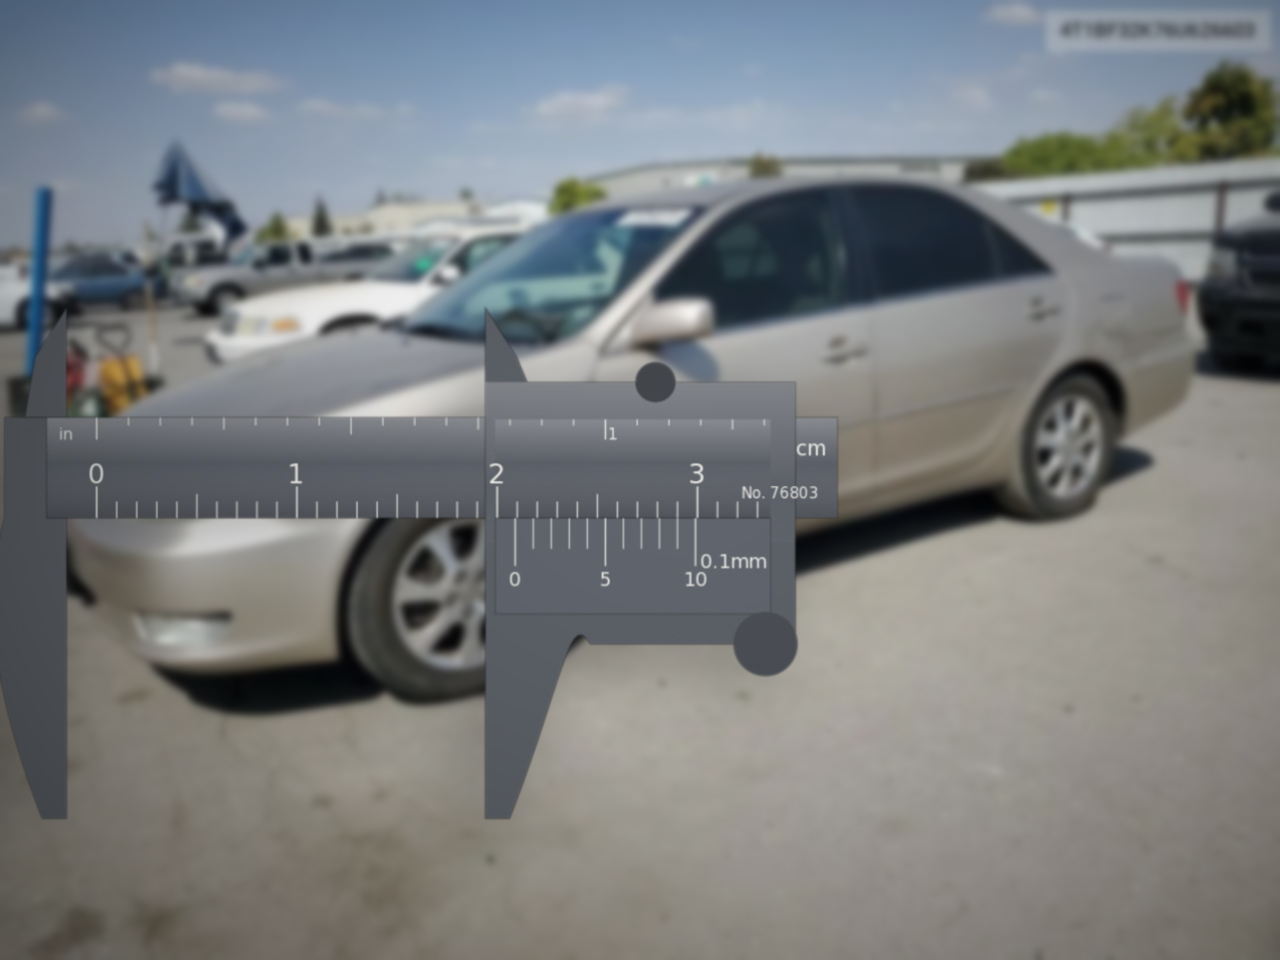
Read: 20.9mm
